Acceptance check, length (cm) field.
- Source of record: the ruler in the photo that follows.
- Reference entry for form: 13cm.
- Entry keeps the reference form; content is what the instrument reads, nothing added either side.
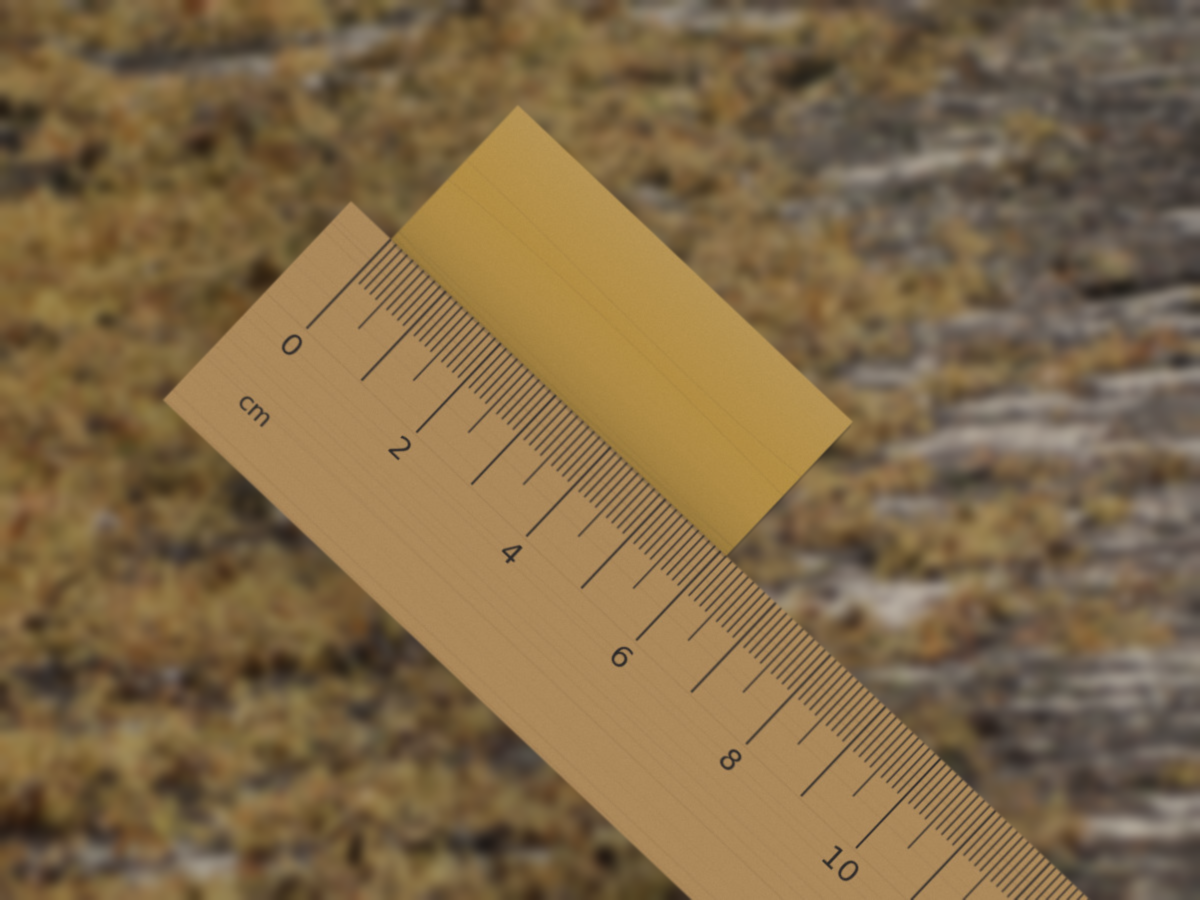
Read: 6.1cm
